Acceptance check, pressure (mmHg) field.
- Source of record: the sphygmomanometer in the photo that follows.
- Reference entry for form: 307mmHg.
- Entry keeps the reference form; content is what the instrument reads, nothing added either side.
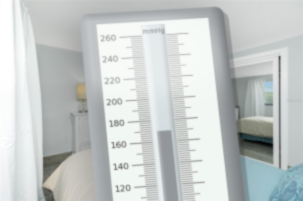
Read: 170mmHg
